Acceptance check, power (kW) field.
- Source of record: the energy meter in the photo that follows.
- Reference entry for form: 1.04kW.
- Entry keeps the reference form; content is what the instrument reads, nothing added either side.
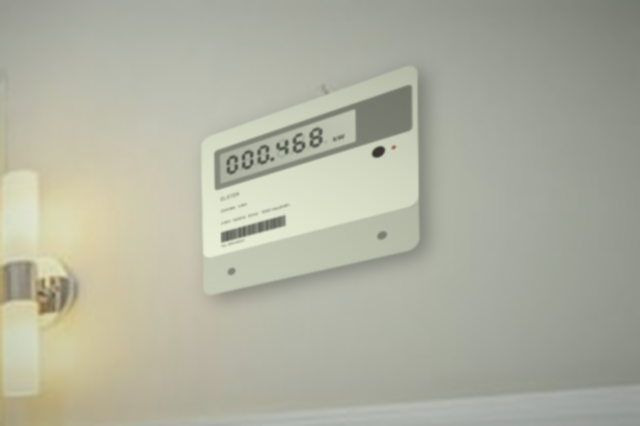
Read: 0.468kW
